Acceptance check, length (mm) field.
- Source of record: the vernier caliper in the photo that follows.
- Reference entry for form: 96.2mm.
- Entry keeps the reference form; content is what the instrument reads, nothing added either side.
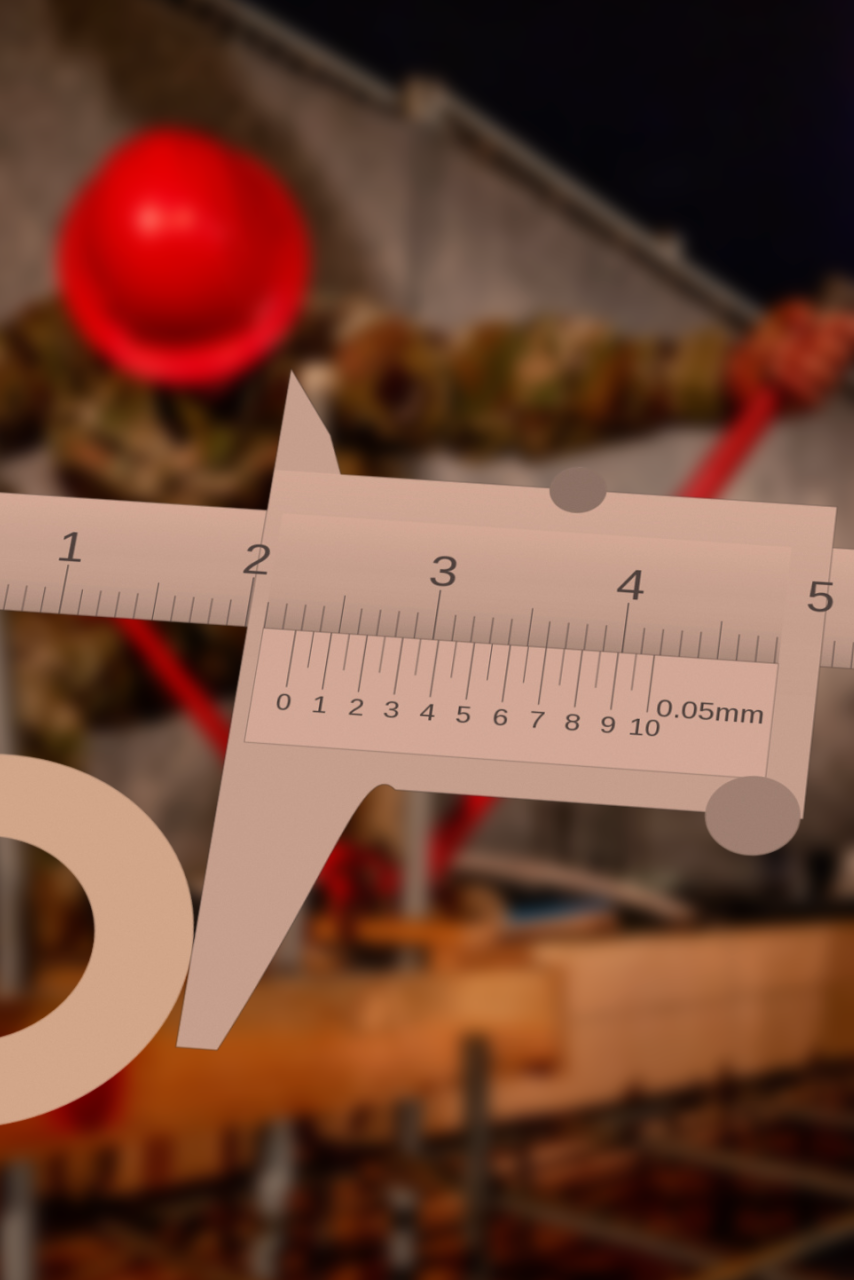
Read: 22.7mm
